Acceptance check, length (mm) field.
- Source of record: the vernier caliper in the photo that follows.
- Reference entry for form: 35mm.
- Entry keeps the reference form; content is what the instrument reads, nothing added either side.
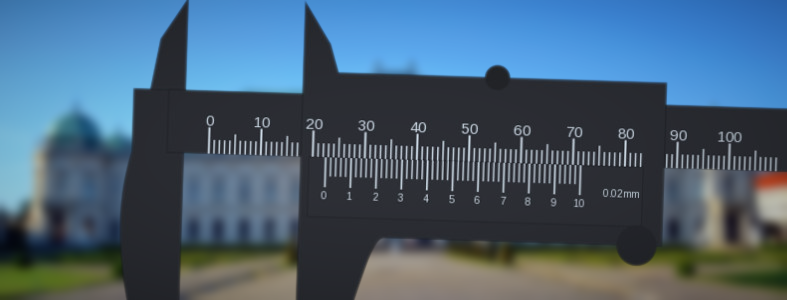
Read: 22.5mm
